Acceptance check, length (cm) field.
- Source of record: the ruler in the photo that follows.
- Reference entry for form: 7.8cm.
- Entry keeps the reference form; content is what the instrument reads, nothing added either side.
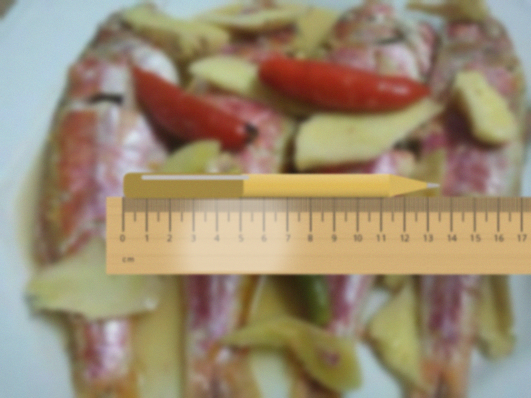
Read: 13.5cm
